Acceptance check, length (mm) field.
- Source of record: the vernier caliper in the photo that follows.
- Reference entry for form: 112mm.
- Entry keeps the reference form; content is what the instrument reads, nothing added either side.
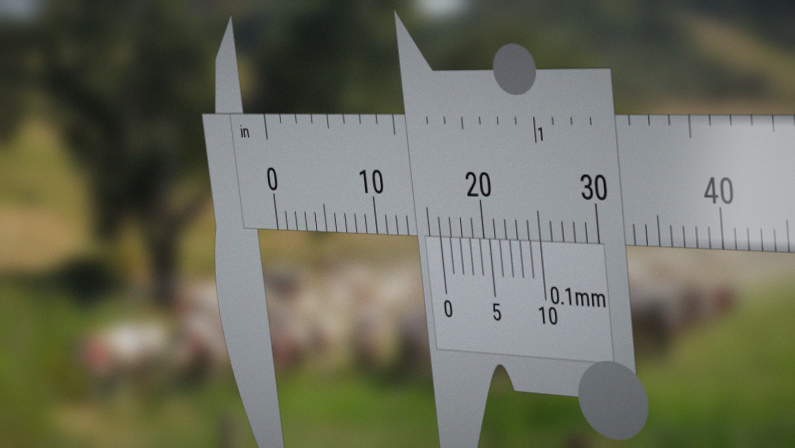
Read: 16.0mm
